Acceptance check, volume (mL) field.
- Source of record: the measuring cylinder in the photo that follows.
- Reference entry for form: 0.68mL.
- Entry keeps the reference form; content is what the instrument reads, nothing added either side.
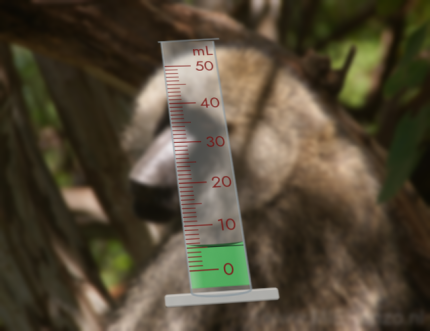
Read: 5mL
